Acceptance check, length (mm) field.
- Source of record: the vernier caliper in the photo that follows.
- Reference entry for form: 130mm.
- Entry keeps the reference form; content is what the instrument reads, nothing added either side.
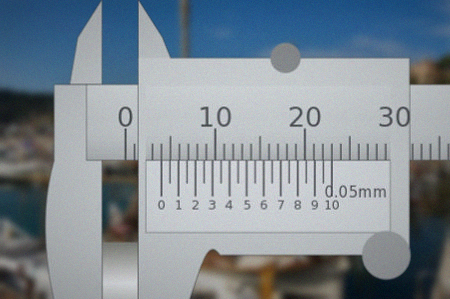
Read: 4.0mm
